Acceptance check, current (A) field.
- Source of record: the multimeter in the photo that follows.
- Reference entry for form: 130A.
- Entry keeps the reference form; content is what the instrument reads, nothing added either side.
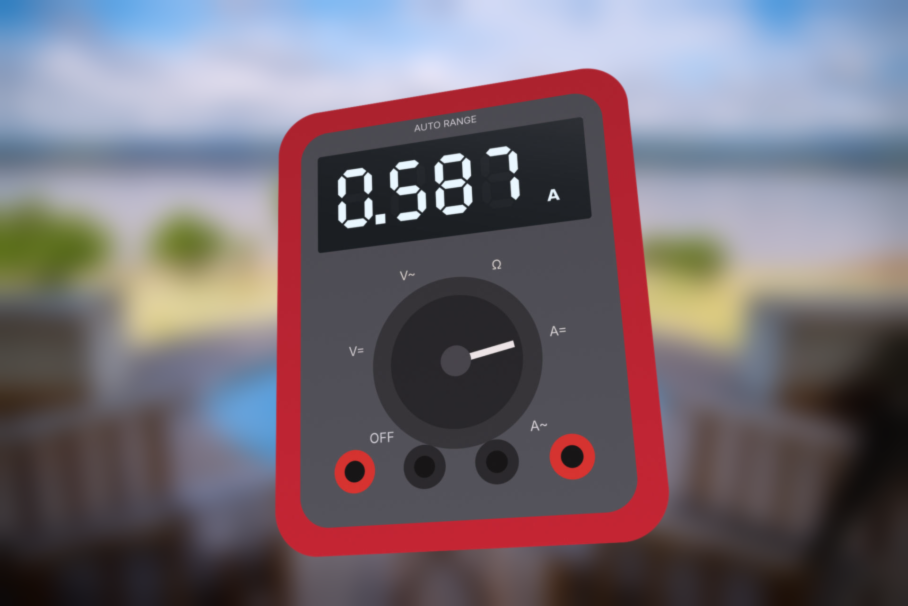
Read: 0.587A
